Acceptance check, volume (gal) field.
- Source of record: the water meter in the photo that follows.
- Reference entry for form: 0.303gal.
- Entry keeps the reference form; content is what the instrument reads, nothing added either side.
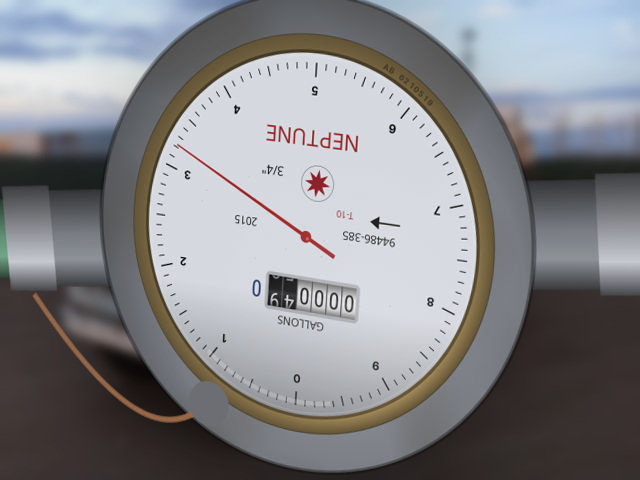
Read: 493.2gal
